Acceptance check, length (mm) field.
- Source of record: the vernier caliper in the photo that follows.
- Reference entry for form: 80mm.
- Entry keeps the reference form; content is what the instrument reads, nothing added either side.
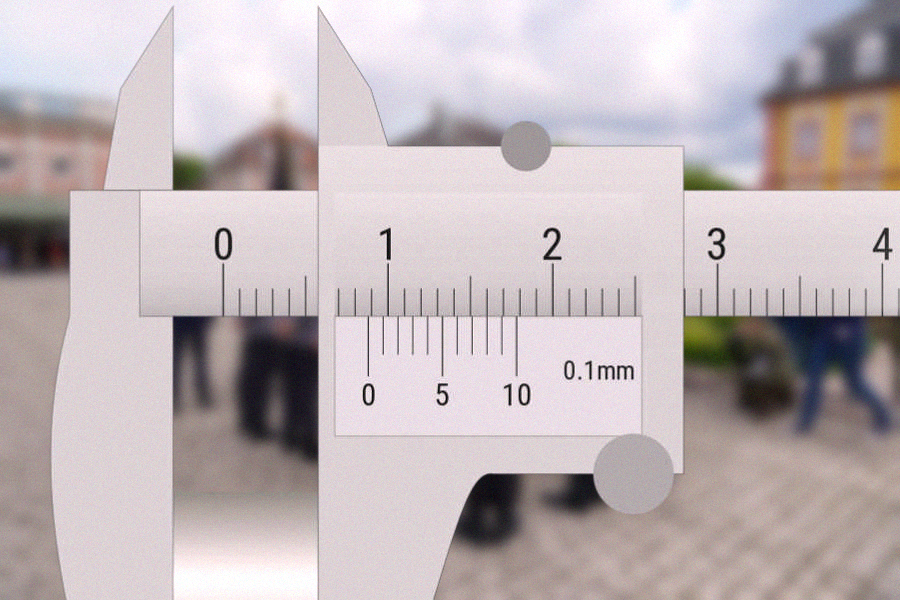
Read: 8.8mm
